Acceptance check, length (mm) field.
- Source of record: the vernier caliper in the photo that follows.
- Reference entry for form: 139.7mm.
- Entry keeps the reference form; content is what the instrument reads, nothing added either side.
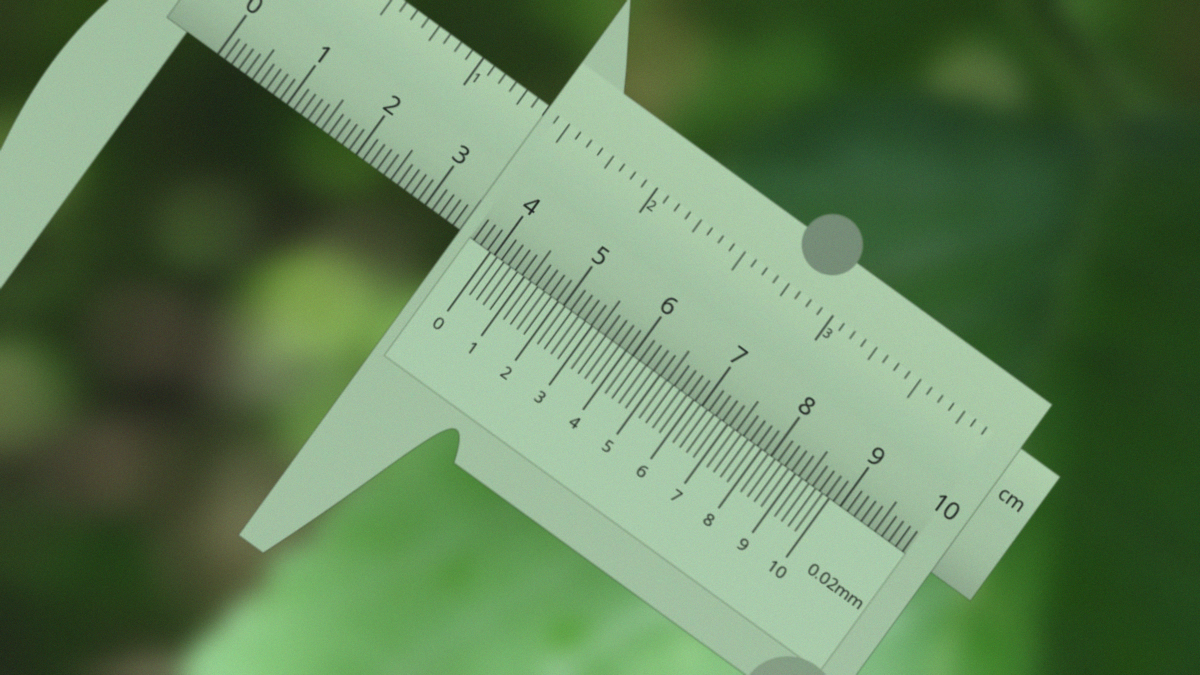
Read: 39.4mm
